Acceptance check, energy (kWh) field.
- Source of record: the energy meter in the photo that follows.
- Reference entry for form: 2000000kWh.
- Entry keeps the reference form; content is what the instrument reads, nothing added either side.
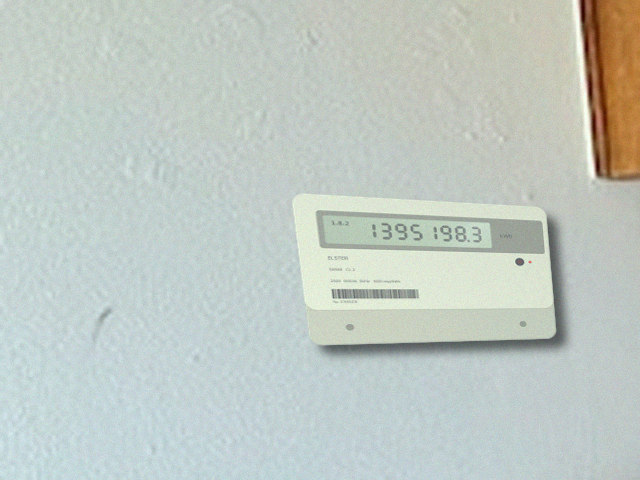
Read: 1395198.3kWh
